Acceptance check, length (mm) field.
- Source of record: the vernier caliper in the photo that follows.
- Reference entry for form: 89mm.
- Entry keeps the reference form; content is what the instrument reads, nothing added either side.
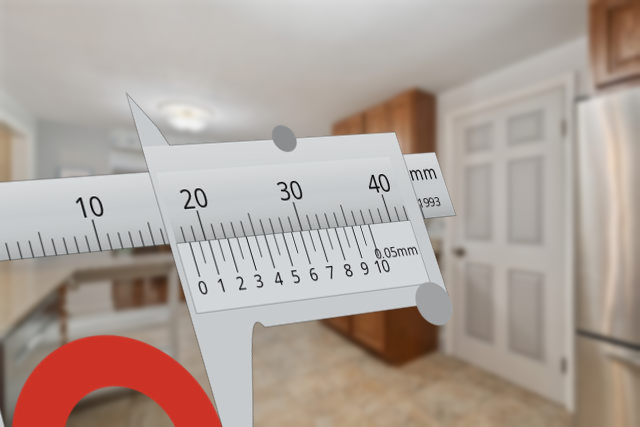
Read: 18.4mm
